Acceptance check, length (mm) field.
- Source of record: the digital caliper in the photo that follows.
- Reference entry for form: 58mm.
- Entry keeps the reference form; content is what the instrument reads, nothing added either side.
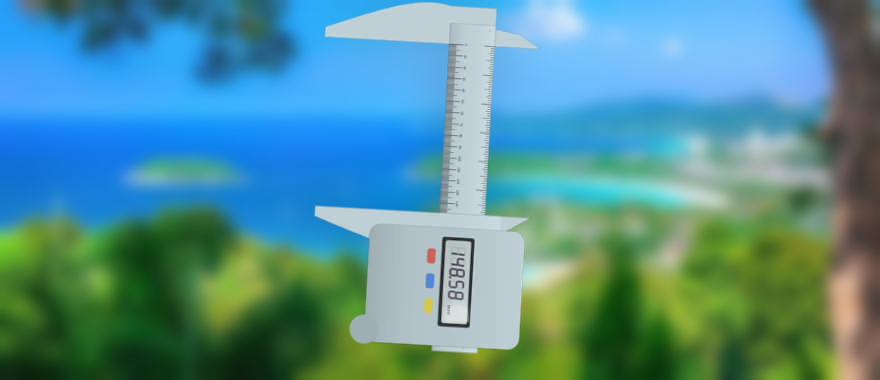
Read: 148.58mm
